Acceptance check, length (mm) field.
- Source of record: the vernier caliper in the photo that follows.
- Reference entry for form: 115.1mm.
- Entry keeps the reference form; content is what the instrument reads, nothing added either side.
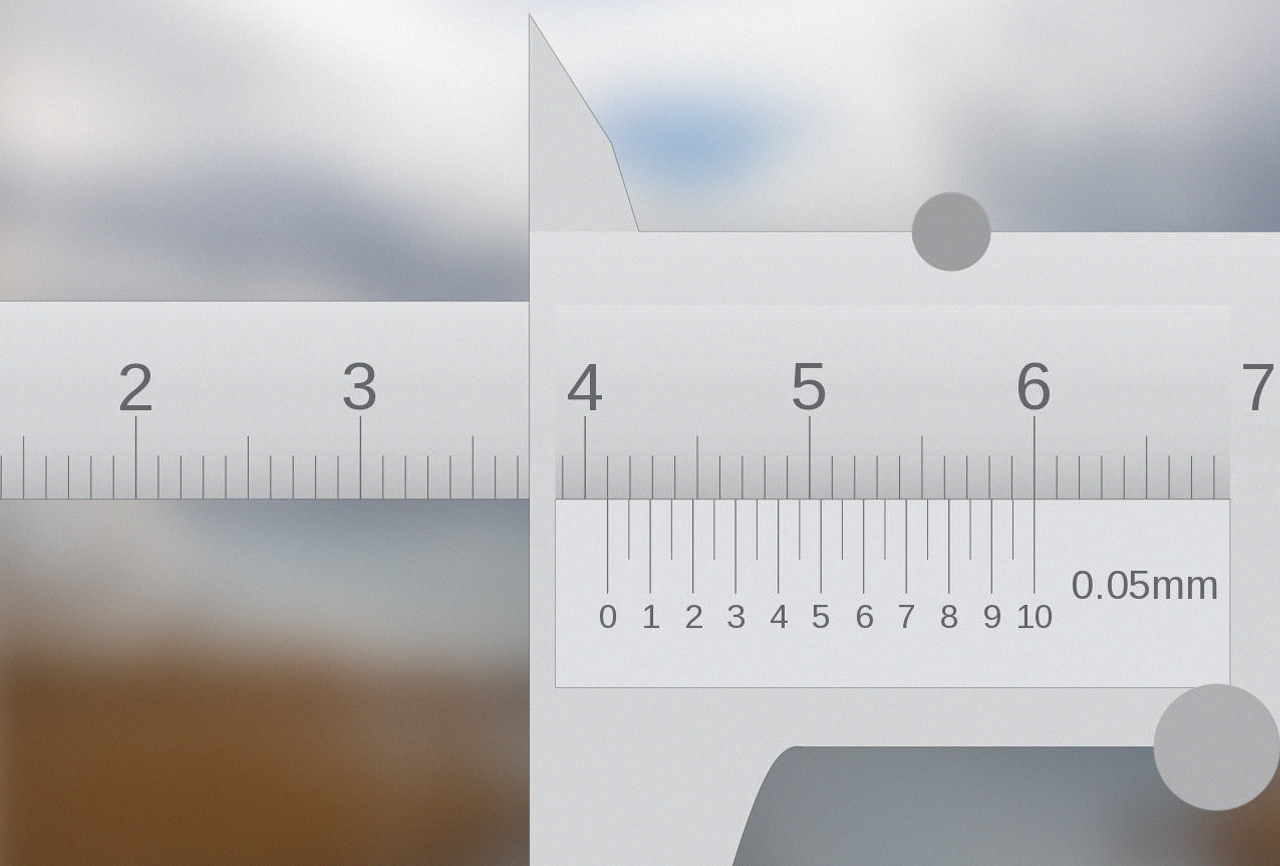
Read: 41.0mm
